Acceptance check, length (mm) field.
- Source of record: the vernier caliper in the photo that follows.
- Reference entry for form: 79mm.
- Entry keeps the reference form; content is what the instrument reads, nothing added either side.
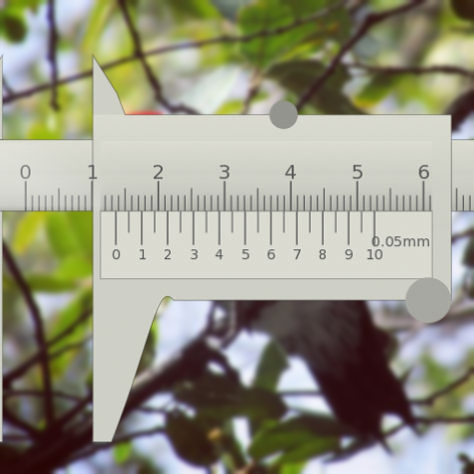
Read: 13.6mm
